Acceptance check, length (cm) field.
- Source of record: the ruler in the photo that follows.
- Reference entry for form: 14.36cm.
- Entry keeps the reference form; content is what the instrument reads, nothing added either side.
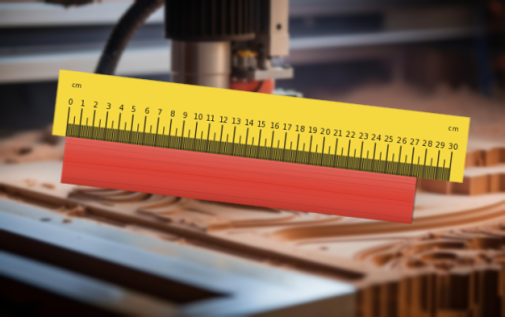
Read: 27.5cm
